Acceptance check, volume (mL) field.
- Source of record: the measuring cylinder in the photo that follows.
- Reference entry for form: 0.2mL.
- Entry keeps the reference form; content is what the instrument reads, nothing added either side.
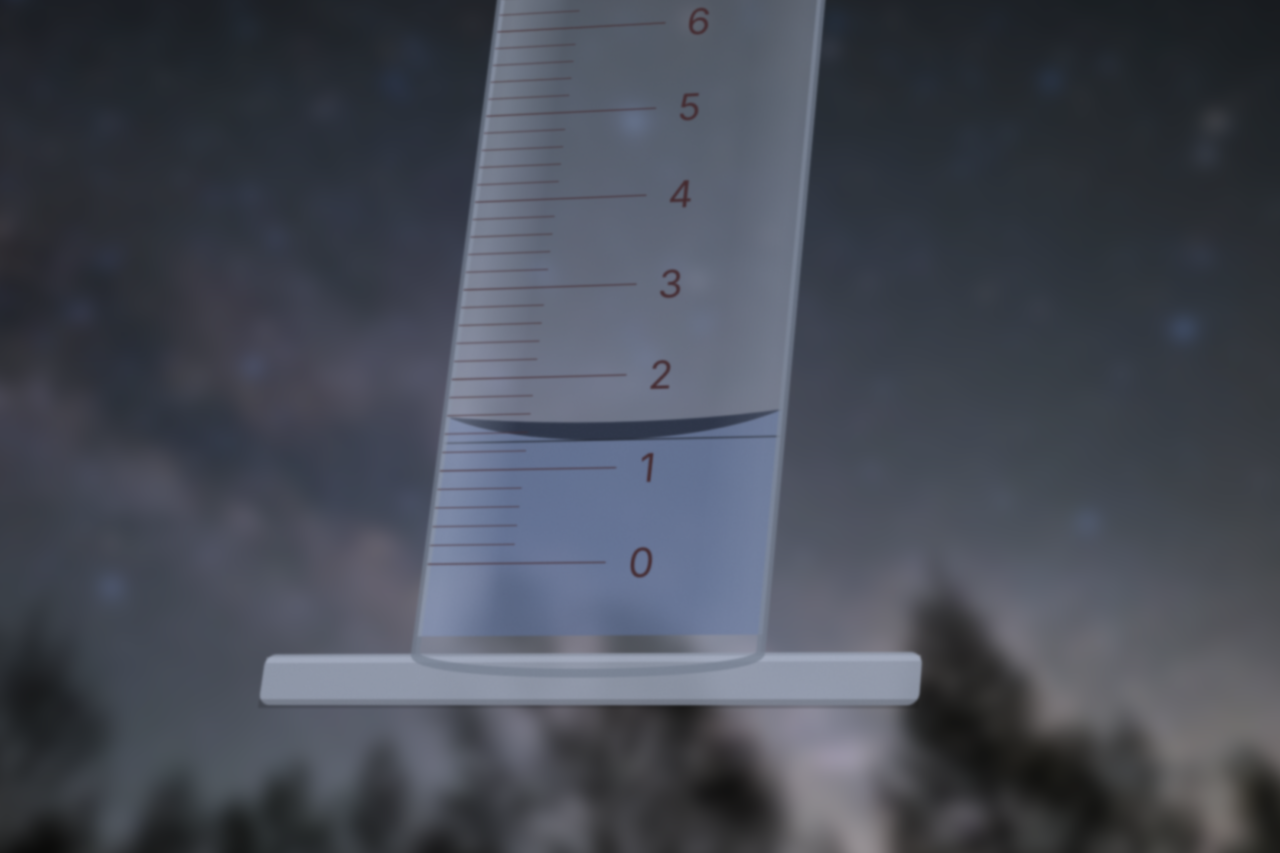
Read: 1.3mL
